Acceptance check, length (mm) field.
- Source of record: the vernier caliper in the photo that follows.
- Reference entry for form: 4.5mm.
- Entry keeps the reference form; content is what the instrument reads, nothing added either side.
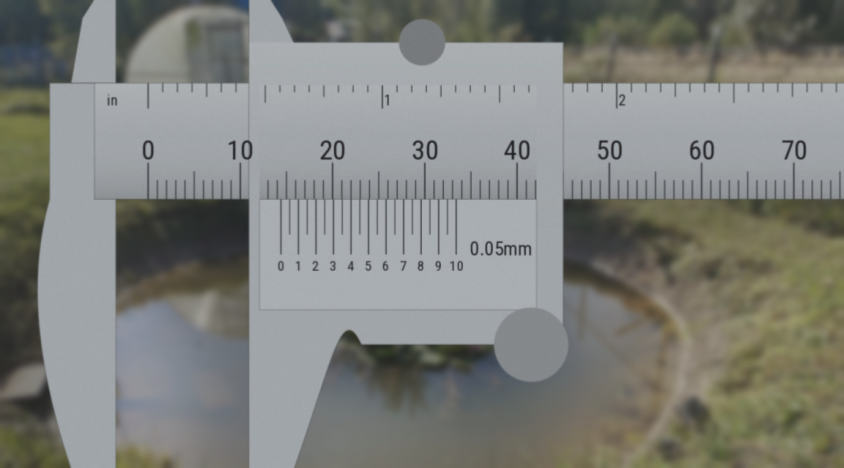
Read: 14.4mm
